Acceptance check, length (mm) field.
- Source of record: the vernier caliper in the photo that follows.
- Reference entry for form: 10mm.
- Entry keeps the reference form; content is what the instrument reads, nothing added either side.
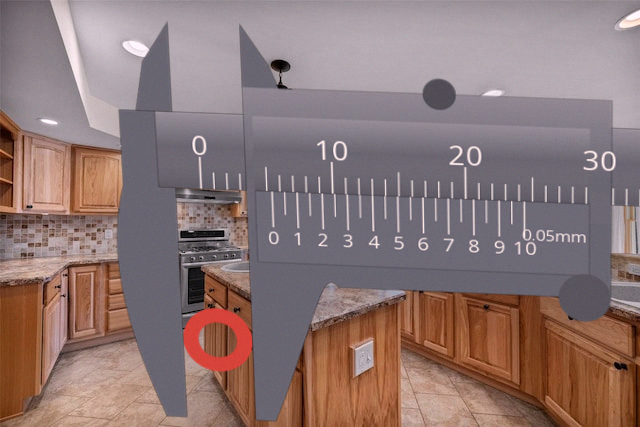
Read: 5.4mm
